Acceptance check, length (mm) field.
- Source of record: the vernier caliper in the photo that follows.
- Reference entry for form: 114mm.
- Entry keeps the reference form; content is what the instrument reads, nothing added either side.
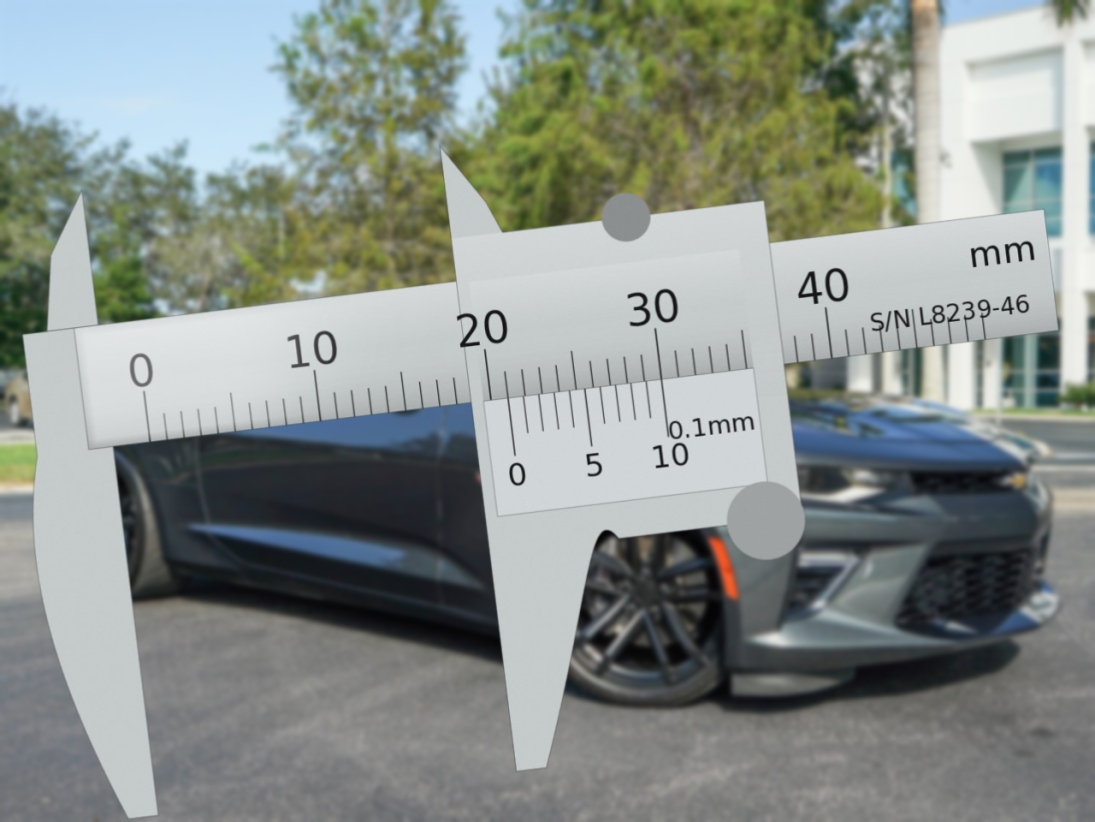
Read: 21.0mm
